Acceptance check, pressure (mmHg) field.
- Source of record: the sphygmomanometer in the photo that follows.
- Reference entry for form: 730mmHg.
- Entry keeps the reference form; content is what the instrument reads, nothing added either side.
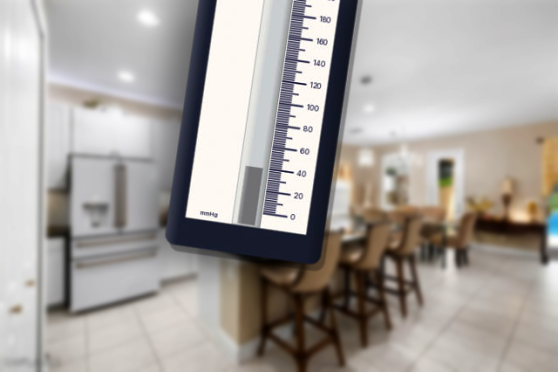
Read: 40mmHg
